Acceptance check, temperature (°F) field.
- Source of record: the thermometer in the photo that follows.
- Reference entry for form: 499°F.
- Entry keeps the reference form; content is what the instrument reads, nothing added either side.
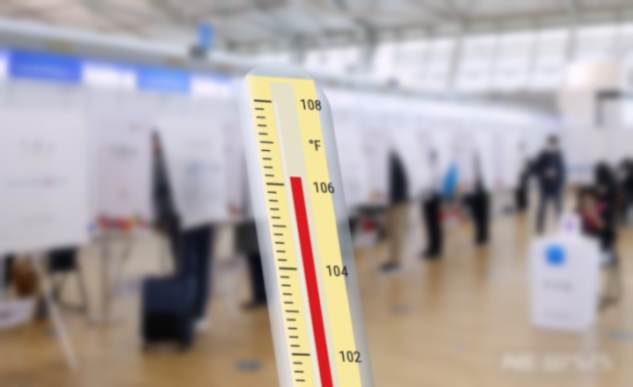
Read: 106.2°F
